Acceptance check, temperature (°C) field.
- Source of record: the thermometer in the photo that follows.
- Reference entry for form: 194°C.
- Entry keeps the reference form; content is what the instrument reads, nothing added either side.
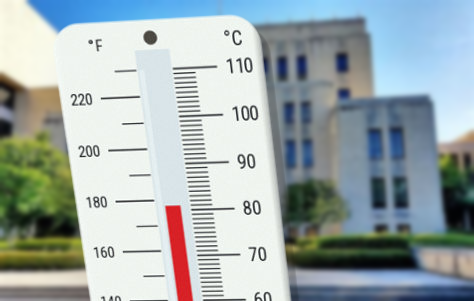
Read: 81°C
